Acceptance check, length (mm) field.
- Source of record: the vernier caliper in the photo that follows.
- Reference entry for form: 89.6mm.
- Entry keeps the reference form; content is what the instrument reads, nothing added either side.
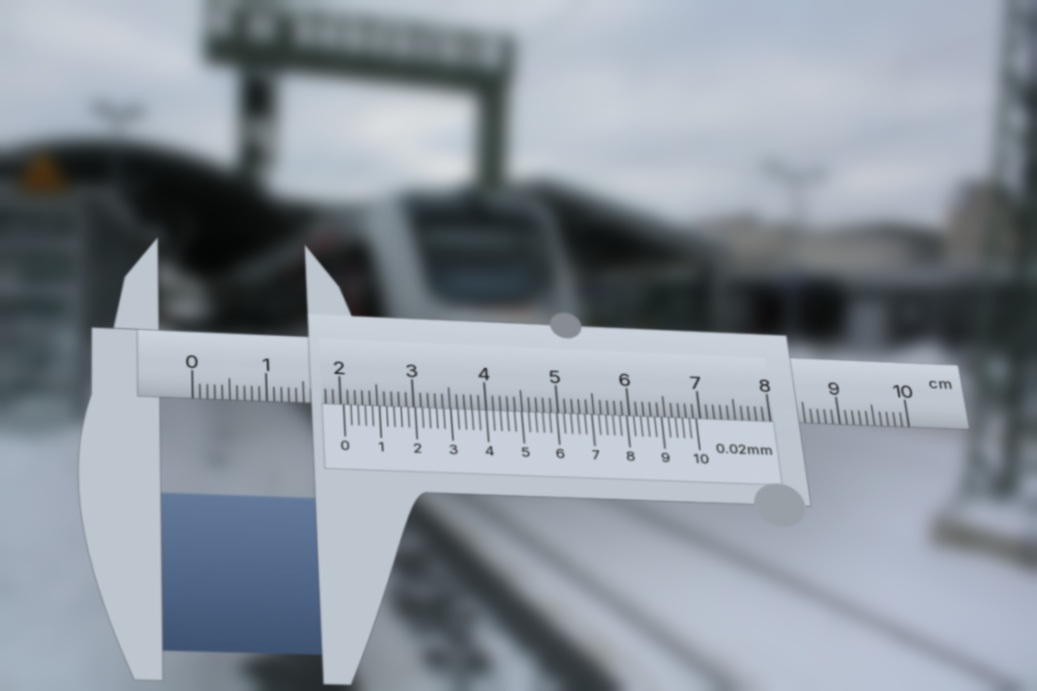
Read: 20.4mm
